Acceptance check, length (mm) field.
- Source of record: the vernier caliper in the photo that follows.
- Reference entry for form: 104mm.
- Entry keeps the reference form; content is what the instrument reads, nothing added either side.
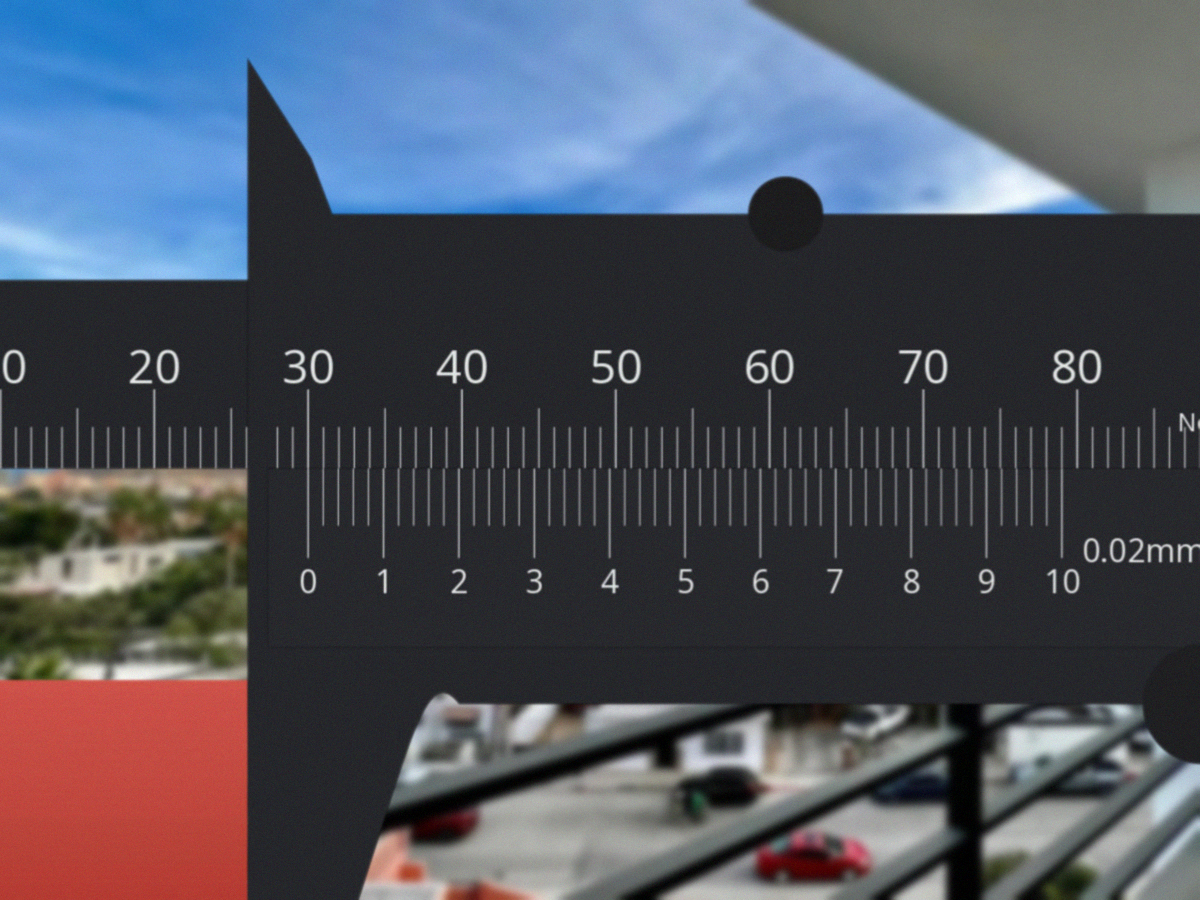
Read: 30.0mm
